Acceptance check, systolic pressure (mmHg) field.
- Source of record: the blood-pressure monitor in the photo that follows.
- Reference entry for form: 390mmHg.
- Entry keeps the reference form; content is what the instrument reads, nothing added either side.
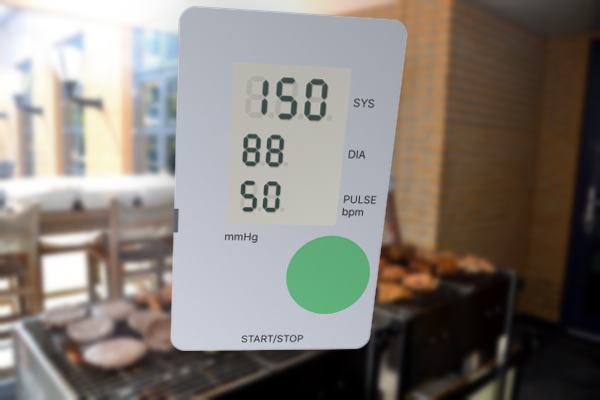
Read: 150mmHg
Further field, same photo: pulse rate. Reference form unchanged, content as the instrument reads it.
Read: 50bpm
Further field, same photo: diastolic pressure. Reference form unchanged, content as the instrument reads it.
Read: 88mmHg
